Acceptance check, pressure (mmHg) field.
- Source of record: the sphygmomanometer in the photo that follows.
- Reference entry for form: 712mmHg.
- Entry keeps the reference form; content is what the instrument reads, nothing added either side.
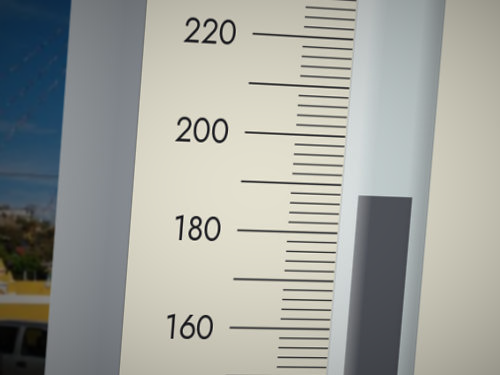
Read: 188mmHg
